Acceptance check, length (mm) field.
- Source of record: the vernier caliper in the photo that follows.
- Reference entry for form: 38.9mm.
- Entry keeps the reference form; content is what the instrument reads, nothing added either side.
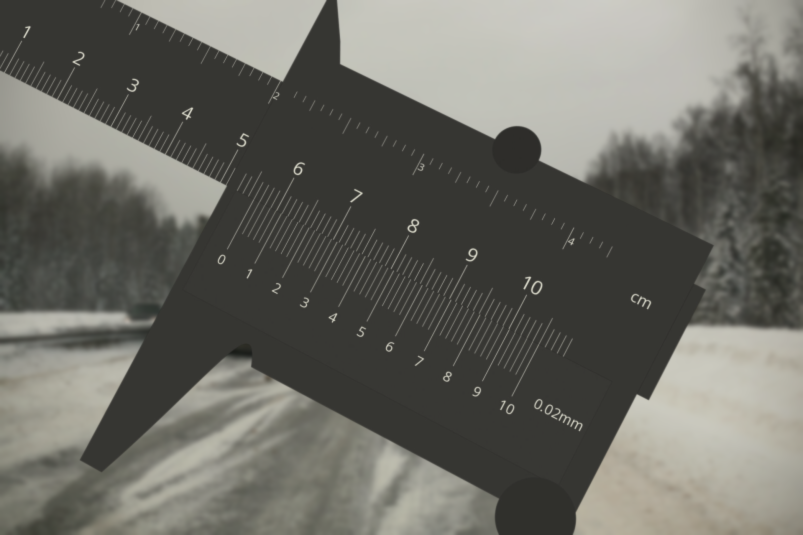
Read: 56.0mm
